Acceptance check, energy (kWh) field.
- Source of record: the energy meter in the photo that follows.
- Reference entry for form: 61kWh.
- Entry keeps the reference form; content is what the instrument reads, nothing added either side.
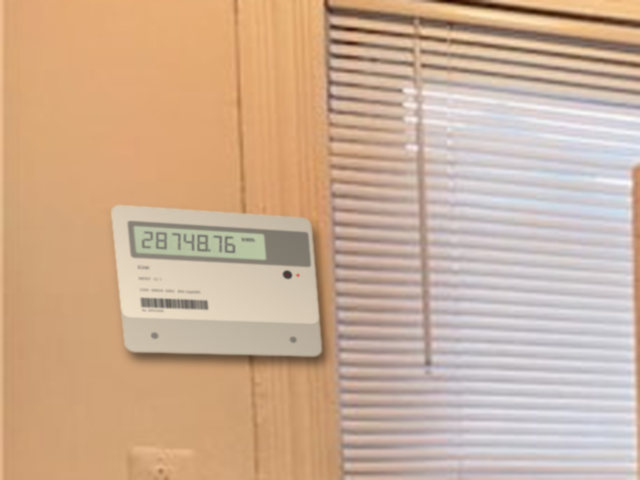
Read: 28748.76kWh
